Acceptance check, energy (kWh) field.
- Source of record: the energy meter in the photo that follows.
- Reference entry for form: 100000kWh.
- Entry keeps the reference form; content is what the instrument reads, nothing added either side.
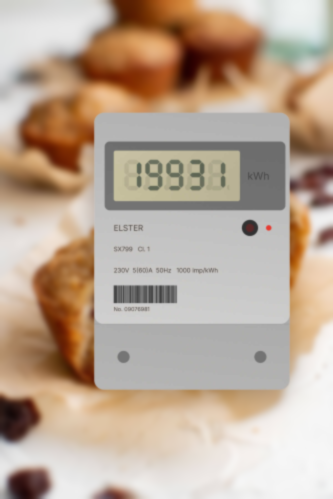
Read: 19931kWh
